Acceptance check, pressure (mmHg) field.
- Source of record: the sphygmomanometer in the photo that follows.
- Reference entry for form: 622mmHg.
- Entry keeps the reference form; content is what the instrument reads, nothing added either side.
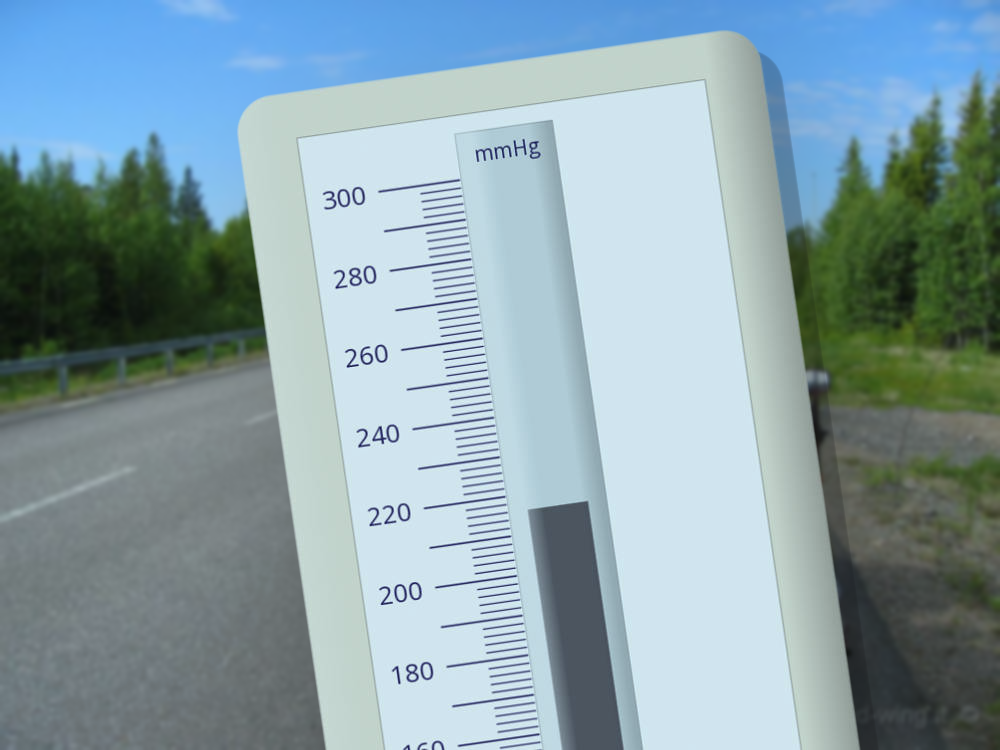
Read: 216mmHg
